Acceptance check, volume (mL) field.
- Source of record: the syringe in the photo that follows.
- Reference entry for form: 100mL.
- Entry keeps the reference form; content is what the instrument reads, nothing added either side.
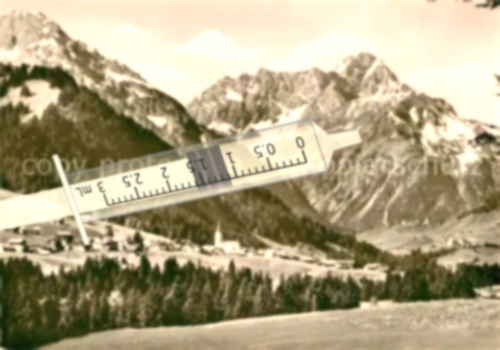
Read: 1.1mL
